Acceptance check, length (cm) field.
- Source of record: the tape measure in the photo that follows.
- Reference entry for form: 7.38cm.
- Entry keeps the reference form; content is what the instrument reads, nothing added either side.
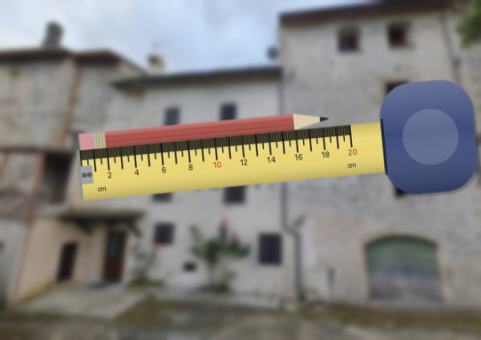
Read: 18.5cm
